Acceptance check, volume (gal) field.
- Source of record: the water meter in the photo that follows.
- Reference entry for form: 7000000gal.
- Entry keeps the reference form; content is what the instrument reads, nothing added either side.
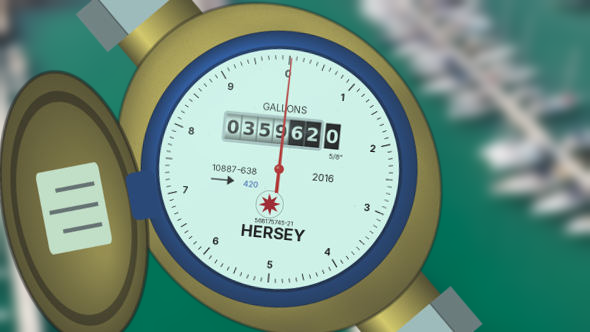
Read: 359620.0gal
